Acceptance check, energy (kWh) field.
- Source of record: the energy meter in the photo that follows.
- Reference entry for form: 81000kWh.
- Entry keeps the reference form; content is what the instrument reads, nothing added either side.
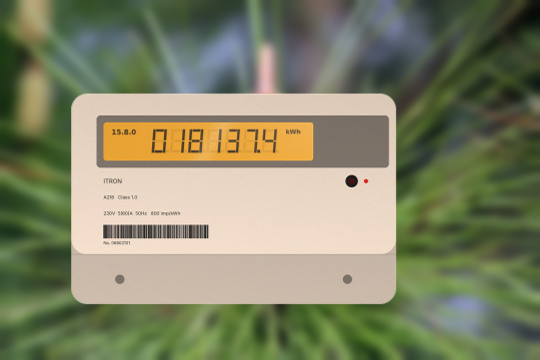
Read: 18137.4kWh
